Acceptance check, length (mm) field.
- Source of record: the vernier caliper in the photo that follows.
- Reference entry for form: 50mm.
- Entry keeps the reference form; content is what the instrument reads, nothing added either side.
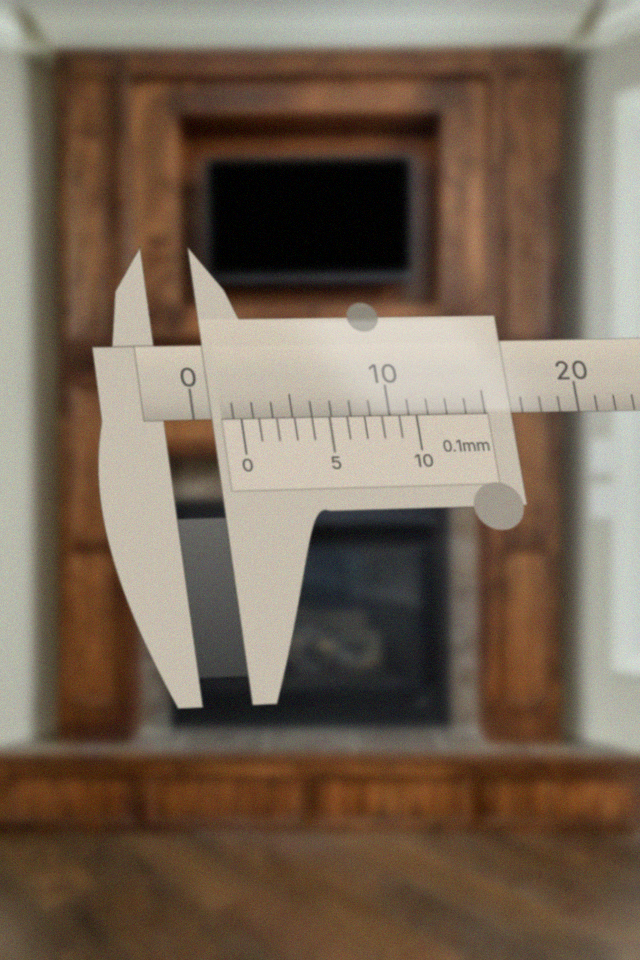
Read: 2.4mm
